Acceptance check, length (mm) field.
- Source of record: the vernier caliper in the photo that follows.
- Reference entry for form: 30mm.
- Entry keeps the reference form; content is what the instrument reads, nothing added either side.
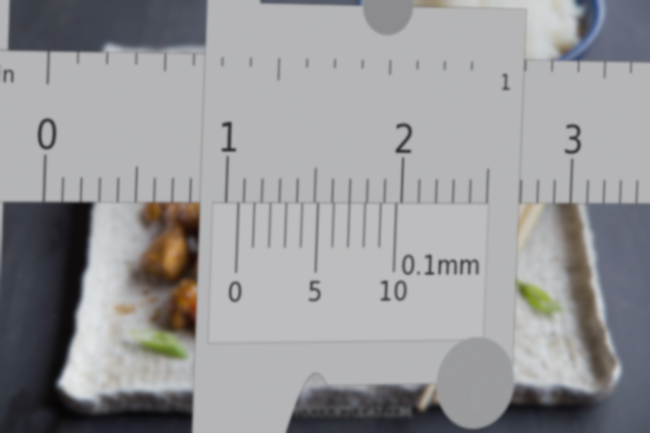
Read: 10.7mm
